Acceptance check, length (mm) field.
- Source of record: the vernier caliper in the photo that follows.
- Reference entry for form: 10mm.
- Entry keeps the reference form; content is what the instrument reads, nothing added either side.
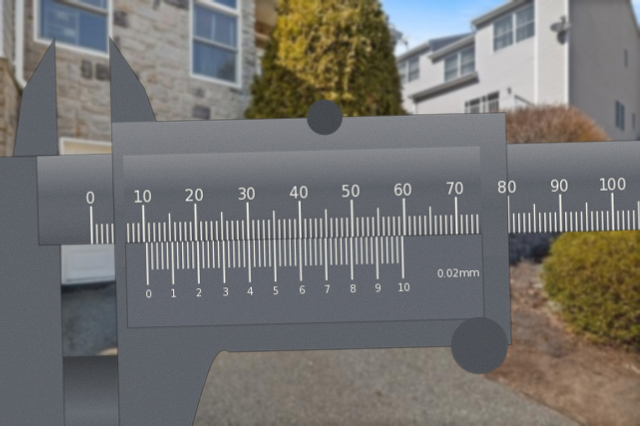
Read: 10.5mm
